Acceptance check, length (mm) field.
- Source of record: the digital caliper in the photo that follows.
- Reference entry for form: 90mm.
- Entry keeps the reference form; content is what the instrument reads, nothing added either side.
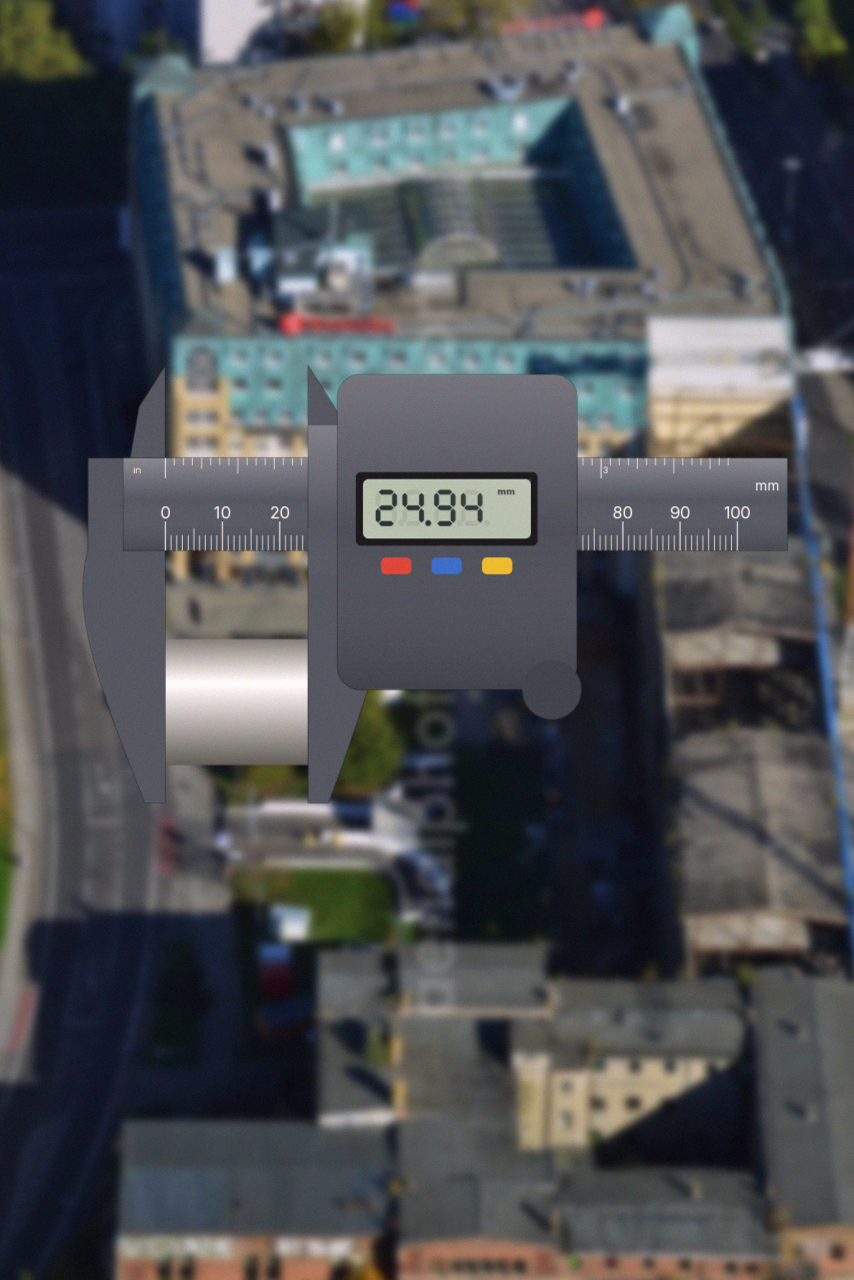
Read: 24.94mm
